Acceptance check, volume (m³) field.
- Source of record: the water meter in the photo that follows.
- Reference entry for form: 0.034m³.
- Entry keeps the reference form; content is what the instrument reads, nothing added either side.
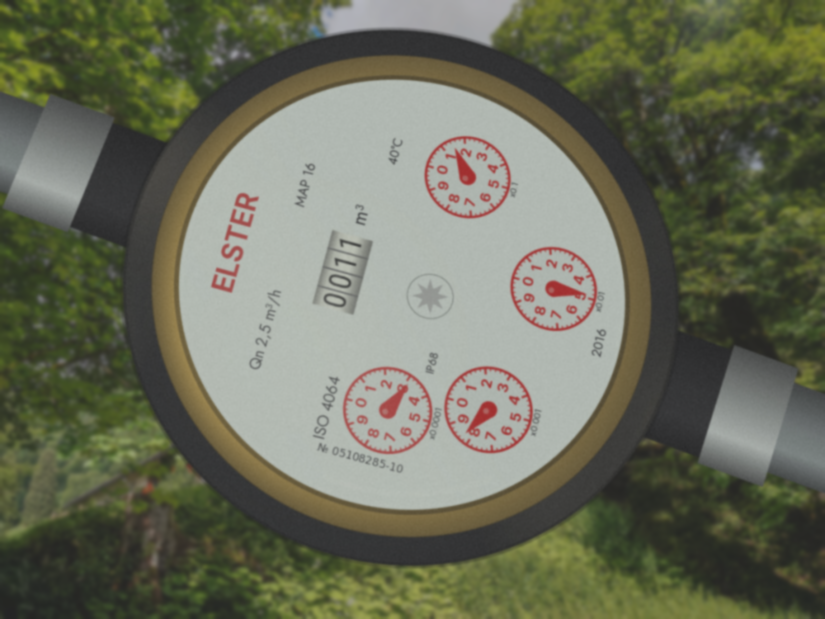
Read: 11.1483m³
